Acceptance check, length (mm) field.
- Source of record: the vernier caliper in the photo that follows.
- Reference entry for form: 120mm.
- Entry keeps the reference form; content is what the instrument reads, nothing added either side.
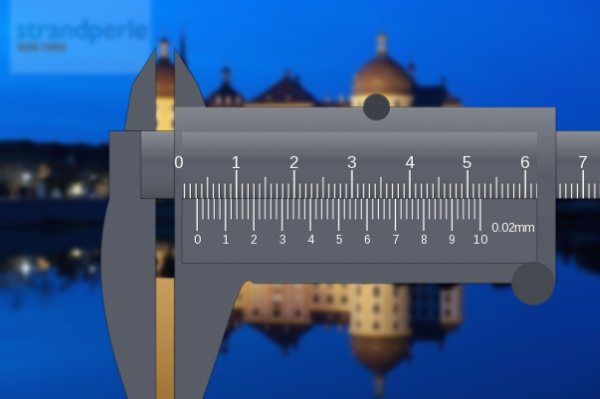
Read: 3.2mm
